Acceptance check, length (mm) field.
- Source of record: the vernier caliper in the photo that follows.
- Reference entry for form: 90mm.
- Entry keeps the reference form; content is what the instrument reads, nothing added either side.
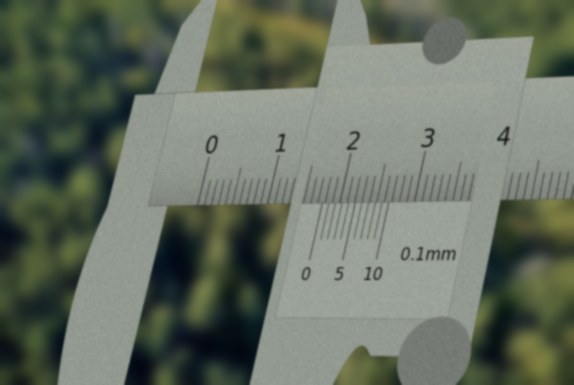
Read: 17.6mm
